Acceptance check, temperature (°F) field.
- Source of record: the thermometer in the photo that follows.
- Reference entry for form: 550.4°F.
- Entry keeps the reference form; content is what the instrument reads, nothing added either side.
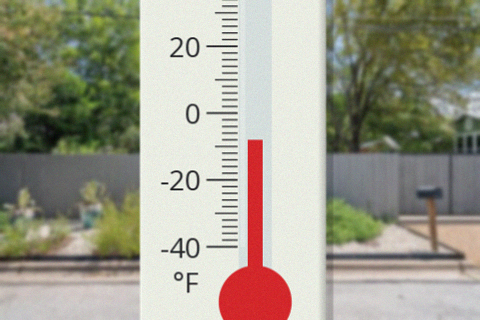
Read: -8°F
